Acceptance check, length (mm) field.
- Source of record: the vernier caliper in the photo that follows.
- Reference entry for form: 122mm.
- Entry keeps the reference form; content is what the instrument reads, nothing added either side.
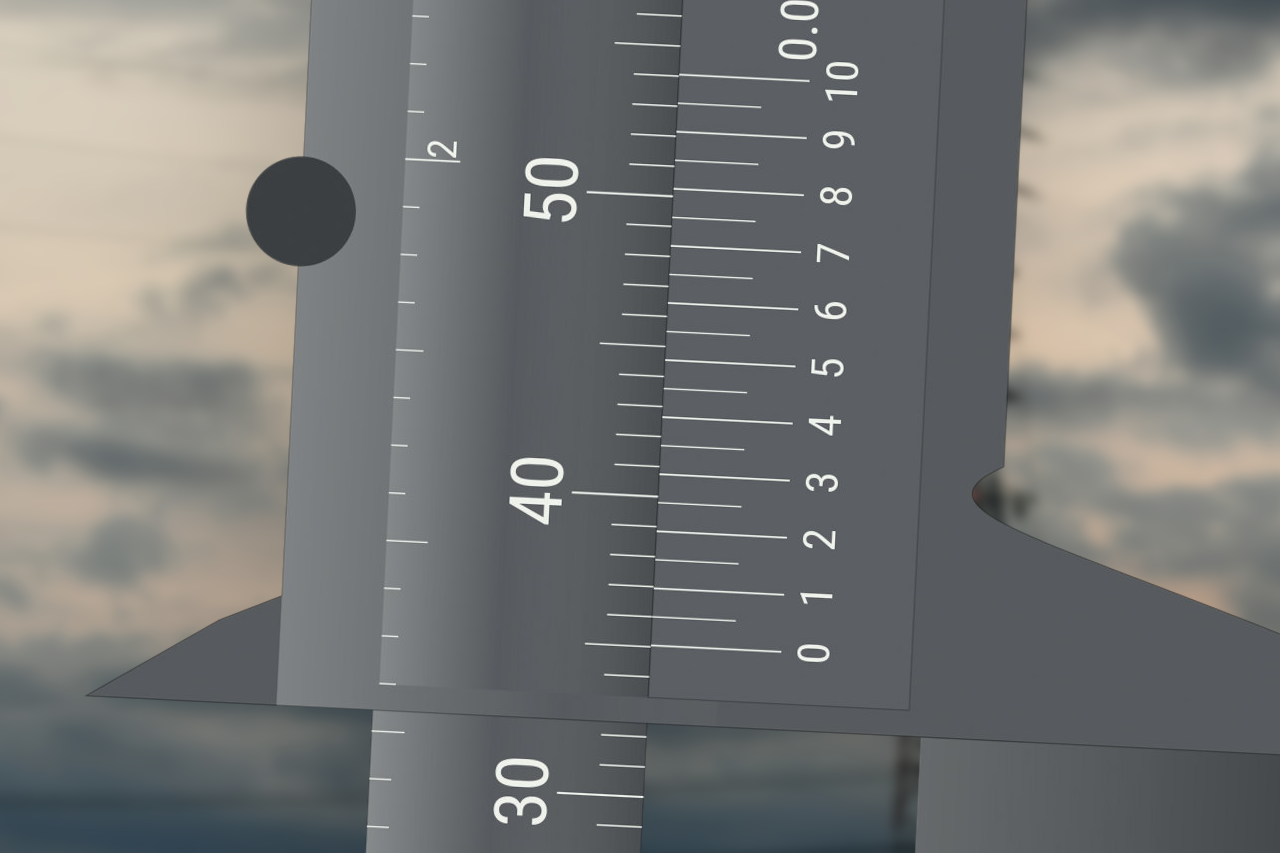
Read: 35.05mm
